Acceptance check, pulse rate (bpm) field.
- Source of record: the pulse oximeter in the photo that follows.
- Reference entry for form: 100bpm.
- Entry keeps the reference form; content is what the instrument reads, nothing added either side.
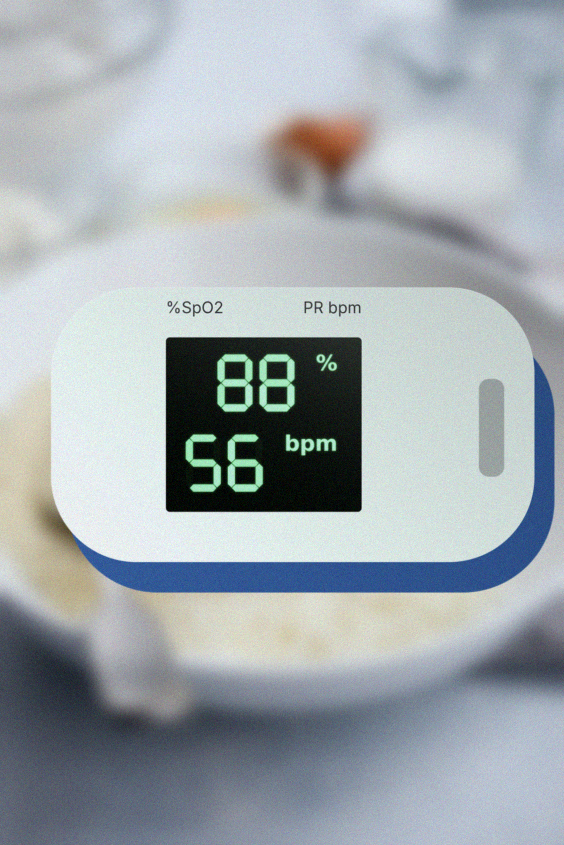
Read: 56bpm
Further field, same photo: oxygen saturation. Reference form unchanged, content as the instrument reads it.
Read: 88%
